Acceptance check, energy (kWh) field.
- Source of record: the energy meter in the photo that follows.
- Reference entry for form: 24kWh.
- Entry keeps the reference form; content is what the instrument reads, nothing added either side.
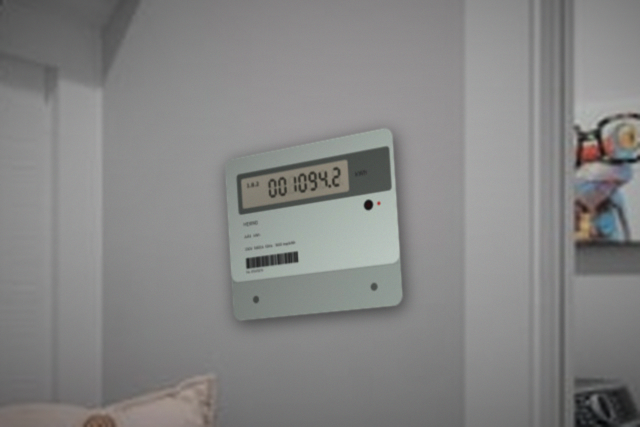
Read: 1094.2kWh
